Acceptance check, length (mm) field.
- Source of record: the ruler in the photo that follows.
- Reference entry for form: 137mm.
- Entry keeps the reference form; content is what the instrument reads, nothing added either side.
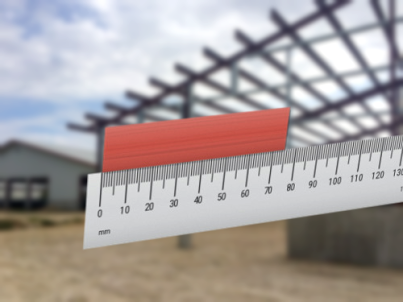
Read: 75mm
